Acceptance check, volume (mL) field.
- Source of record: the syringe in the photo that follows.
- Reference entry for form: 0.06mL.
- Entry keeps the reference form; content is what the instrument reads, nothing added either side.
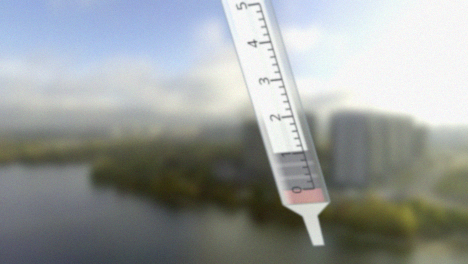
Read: 0mL
